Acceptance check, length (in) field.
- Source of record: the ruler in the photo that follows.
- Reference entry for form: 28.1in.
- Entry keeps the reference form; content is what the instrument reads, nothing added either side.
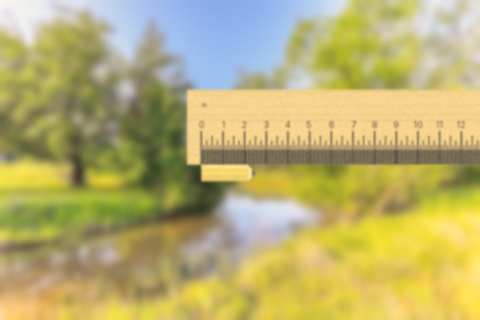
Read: 2.5in
